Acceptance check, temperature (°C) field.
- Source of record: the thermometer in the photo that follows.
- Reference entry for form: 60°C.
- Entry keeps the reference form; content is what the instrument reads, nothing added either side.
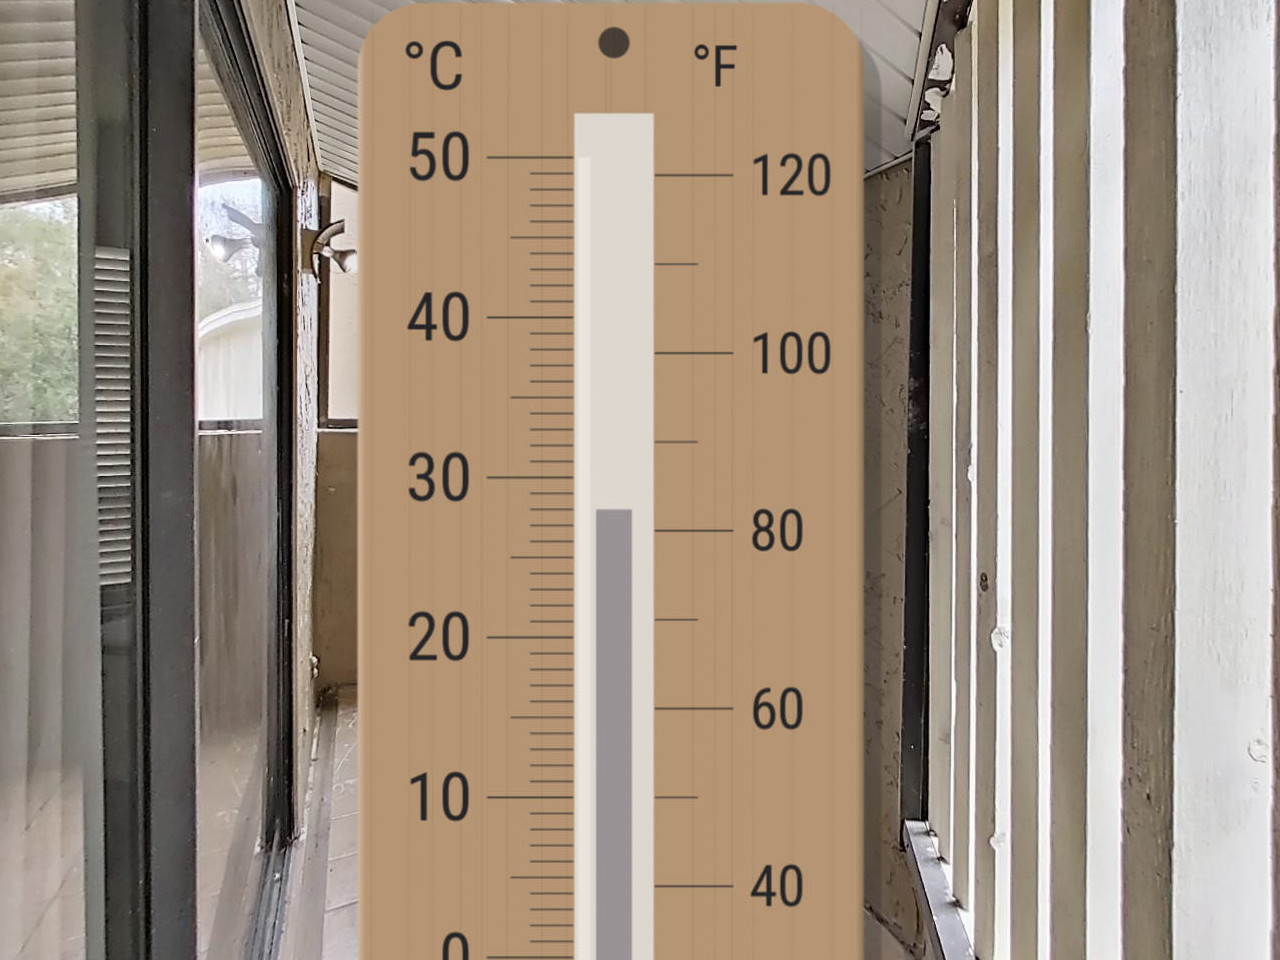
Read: 28°C
